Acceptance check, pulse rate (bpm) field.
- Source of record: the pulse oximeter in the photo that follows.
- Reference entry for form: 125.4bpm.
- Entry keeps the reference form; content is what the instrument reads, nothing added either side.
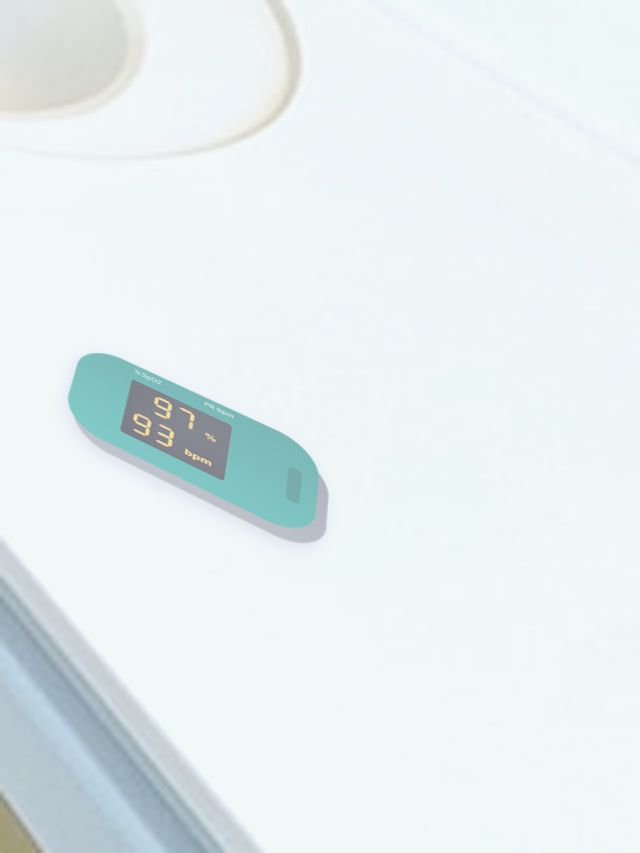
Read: 93bpm
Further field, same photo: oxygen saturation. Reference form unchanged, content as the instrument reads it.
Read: 97%
